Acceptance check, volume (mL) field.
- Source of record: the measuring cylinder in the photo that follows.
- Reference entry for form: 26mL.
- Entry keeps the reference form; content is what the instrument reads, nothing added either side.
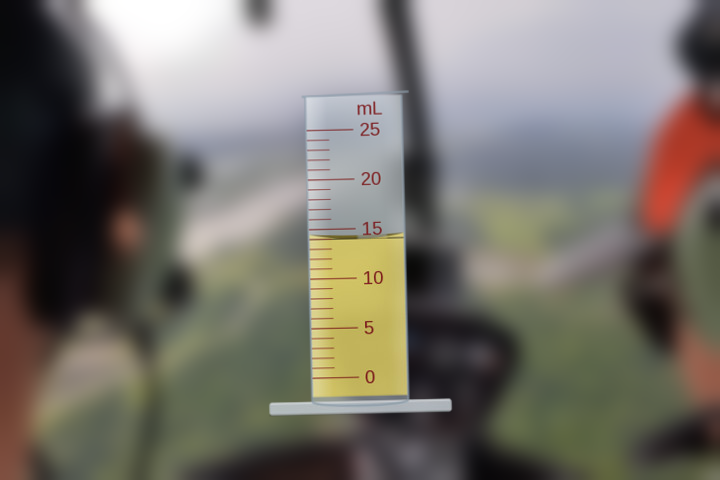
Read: 14mL
